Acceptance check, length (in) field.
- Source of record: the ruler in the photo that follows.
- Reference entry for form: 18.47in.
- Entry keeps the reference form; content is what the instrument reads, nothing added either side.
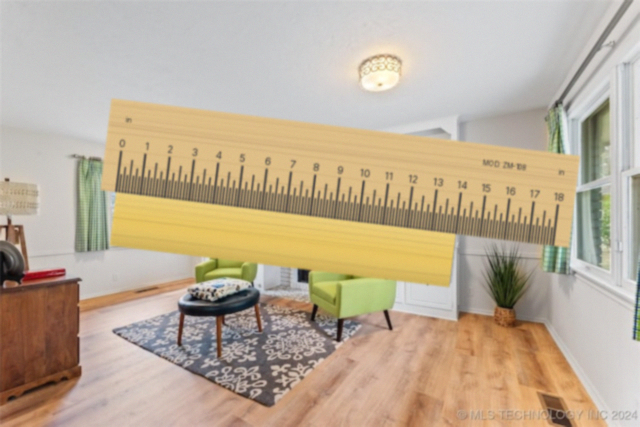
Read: 14in
